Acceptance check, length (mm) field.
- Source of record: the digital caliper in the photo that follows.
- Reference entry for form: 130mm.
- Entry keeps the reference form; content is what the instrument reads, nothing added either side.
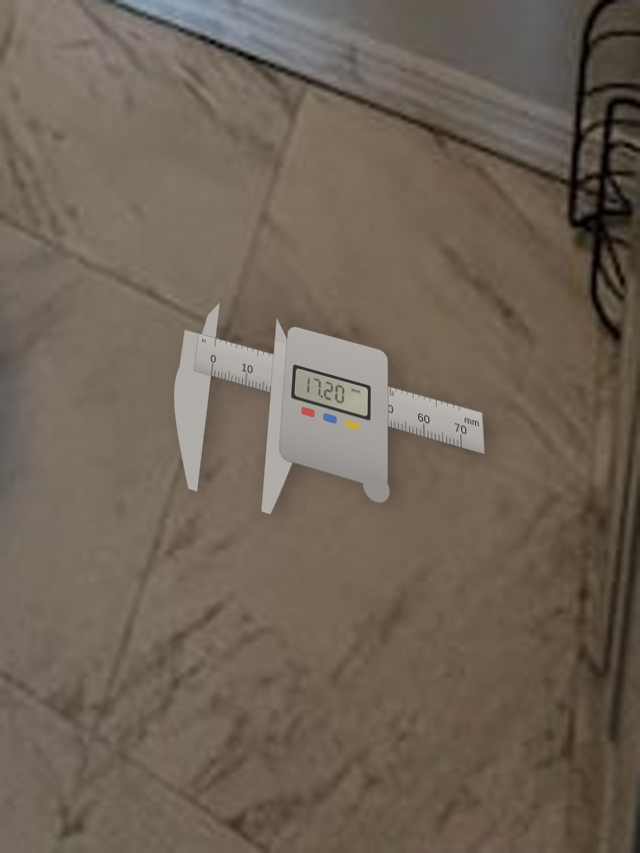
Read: 17.20mm
